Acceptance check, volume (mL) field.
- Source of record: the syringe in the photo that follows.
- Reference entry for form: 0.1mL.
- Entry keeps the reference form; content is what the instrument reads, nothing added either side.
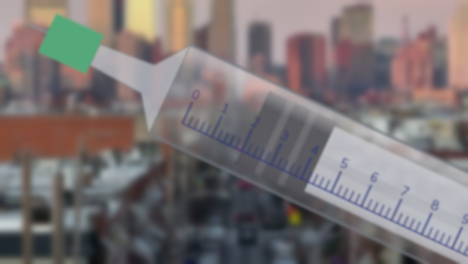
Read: 2mL
